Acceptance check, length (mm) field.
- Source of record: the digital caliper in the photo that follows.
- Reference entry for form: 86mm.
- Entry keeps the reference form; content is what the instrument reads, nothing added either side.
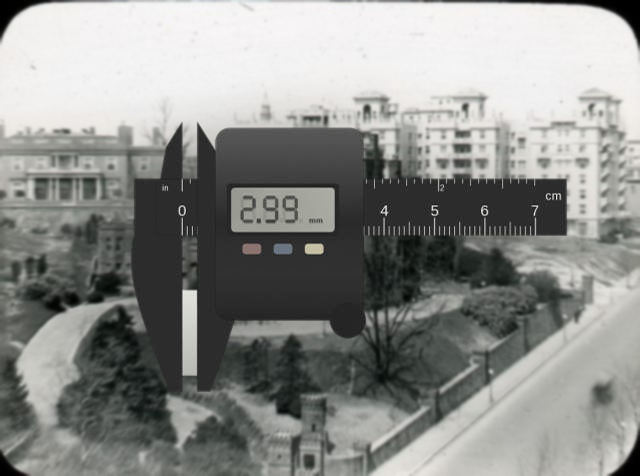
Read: 2.99mm
